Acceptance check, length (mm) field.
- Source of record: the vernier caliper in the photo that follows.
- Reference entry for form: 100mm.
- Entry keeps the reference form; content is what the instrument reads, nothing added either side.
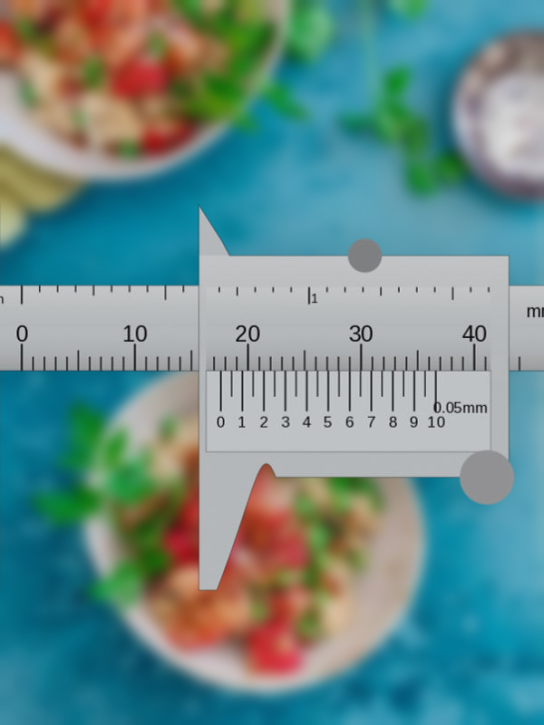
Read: 17.6mm
